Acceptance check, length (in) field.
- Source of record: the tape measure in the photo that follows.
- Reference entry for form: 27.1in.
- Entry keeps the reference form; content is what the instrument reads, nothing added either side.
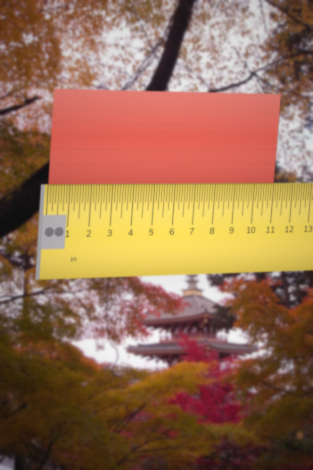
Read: 11in
